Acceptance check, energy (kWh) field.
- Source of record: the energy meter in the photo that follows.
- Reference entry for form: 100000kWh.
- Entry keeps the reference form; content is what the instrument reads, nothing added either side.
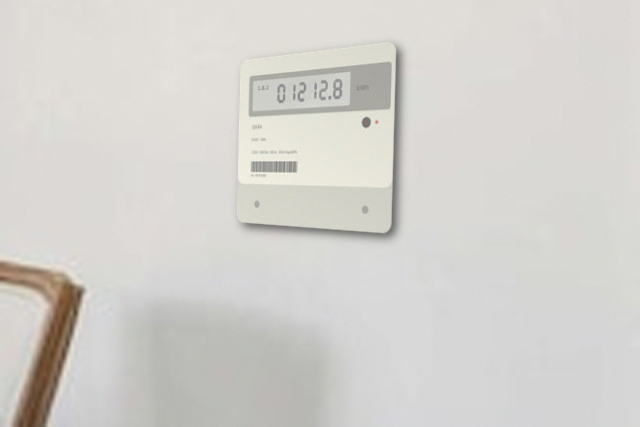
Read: 1212.8kWh
